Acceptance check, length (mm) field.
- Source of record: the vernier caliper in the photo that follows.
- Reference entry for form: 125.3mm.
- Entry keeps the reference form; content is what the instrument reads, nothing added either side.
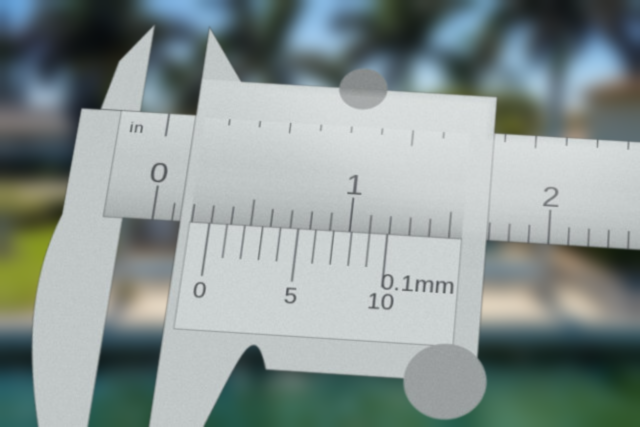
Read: 2.9mm
